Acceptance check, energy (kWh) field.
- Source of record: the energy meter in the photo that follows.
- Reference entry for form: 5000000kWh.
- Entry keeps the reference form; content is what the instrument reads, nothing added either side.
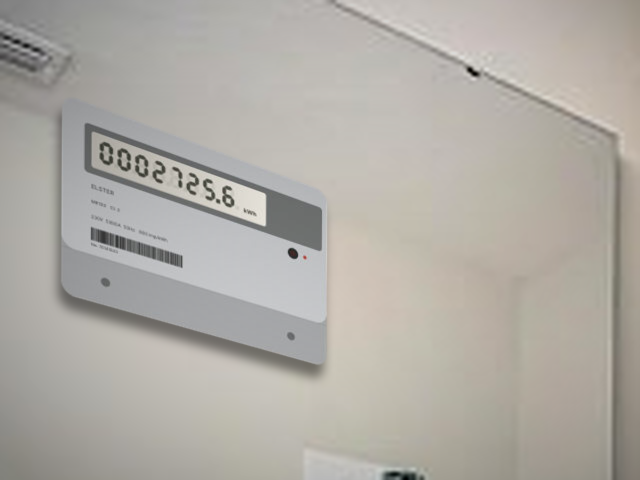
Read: 2725.6kWh
